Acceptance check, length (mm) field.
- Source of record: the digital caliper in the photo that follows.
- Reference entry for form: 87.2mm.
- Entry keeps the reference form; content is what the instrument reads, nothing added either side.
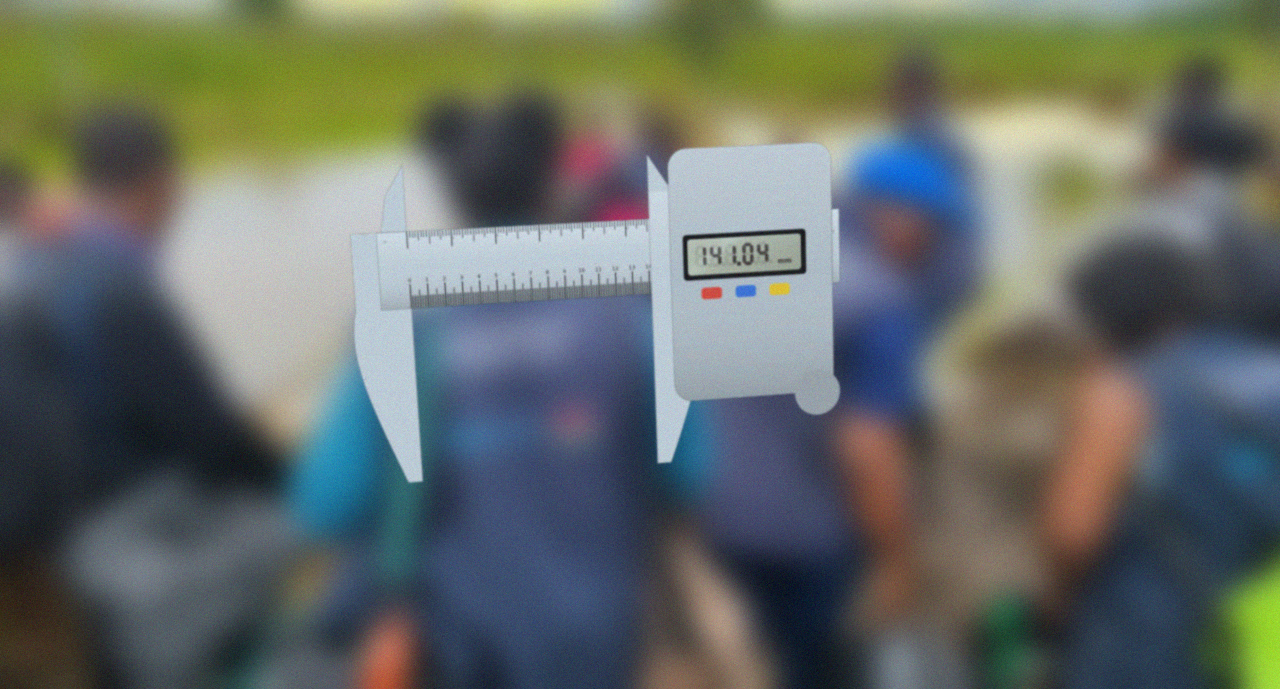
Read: 141.04mm
